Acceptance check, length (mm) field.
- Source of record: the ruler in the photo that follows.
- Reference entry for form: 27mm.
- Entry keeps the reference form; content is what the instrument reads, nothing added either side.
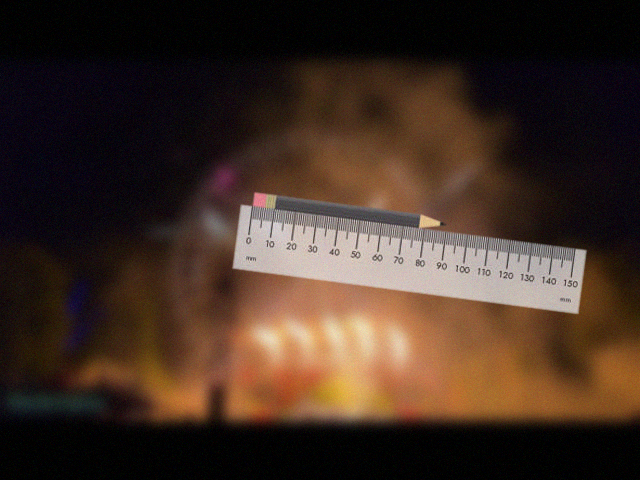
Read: 90mm
